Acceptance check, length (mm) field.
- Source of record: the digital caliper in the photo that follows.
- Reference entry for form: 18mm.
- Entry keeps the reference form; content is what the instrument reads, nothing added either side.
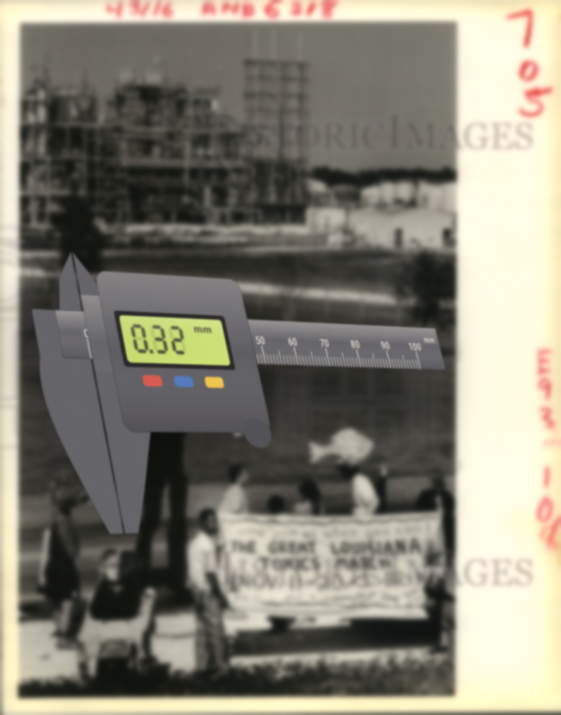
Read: 0.32mm
